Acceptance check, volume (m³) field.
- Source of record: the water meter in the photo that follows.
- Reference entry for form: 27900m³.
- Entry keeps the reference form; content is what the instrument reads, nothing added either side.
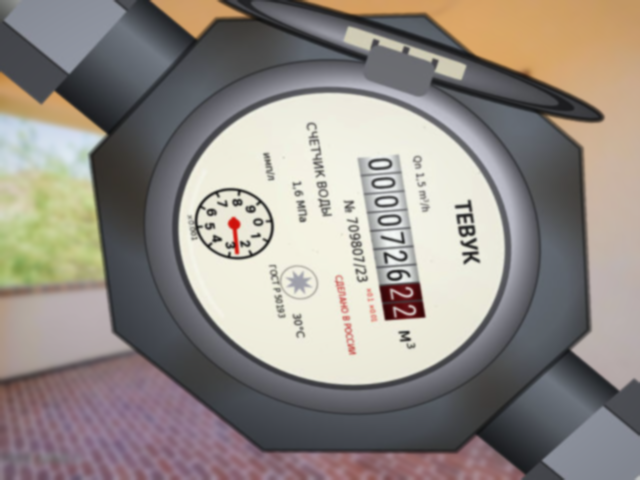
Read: 726.222m³
